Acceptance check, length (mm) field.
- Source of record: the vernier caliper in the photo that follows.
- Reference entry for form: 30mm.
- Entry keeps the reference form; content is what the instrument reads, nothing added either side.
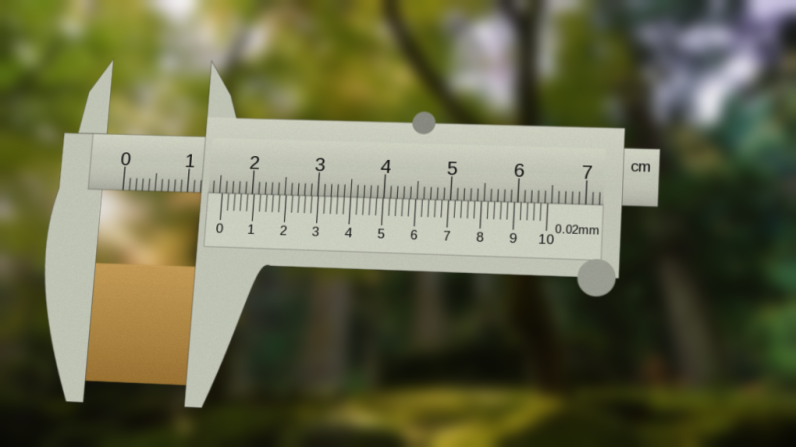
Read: 15.4mm
